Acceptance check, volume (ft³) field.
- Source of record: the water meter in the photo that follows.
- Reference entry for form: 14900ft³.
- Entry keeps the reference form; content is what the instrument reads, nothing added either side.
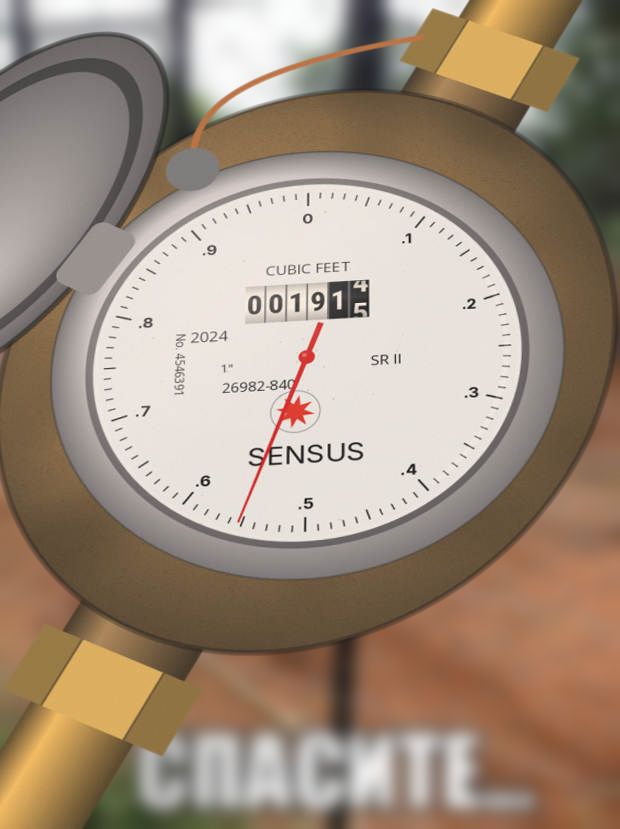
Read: 1914.55ft³
